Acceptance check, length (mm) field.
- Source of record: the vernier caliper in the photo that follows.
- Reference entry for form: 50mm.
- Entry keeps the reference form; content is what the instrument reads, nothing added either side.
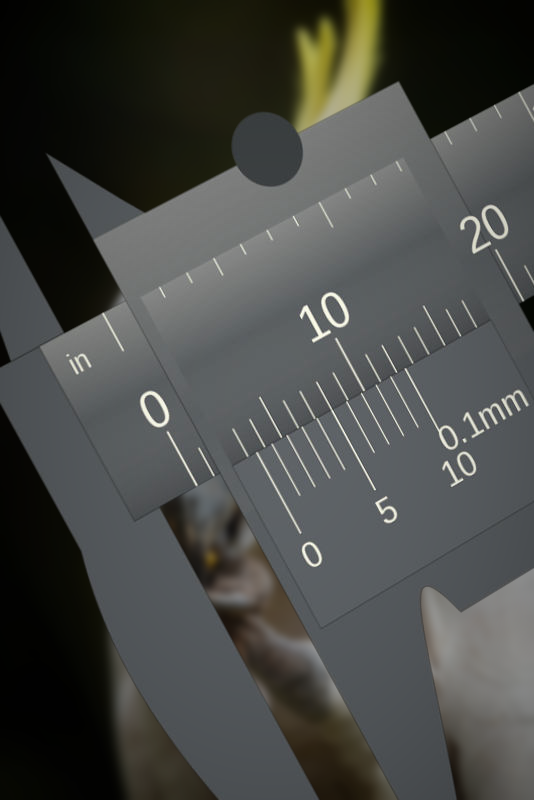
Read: 3.5mm
